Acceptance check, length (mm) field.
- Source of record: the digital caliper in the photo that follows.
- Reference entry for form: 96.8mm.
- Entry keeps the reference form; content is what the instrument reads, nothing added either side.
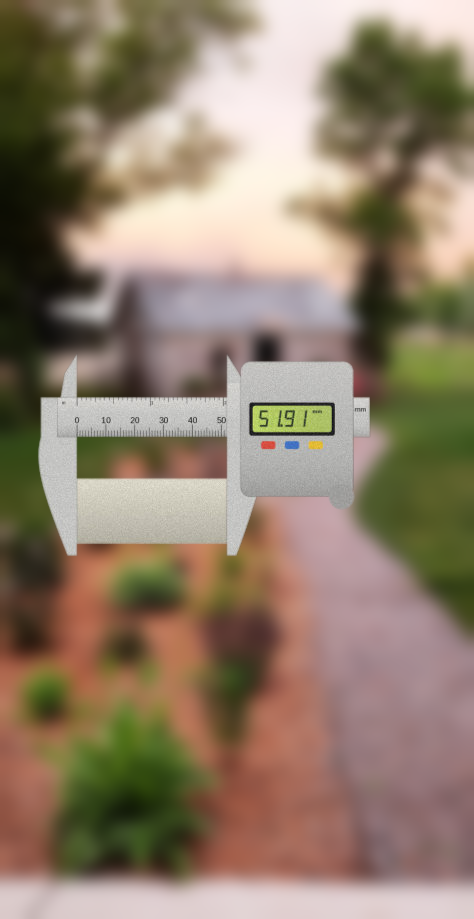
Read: 51.91mm
